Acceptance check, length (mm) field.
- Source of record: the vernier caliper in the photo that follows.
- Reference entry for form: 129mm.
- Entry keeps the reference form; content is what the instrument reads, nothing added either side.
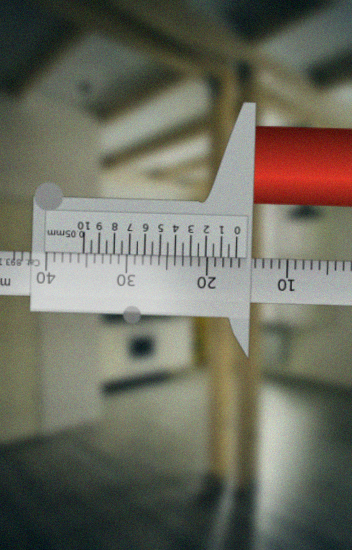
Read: 16.4mm
